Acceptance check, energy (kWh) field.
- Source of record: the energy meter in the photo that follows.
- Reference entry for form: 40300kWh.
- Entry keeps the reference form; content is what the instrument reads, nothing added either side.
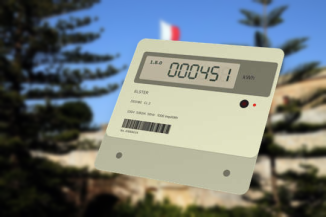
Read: 451kWh
